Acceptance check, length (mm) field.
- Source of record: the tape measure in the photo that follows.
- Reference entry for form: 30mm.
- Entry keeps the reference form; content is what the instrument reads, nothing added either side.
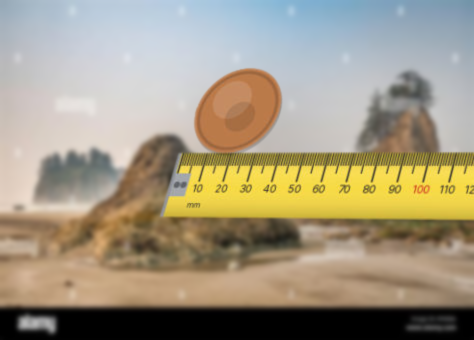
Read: 35mm
